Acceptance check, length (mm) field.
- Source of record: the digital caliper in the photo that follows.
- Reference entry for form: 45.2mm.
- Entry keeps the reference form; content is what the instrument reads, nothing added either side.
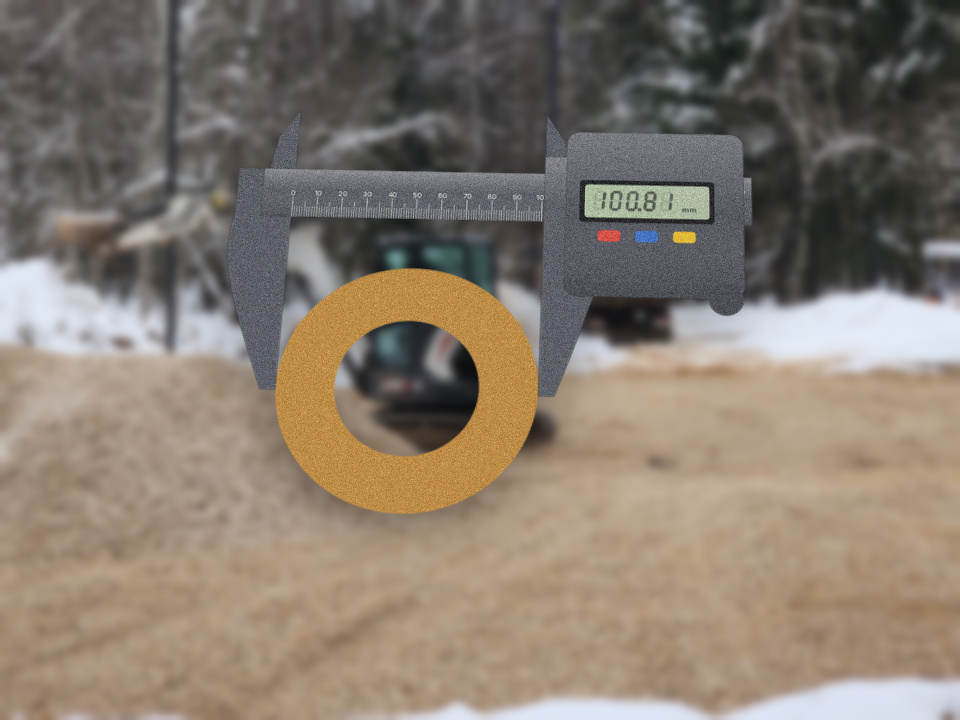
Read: 100.81mm
